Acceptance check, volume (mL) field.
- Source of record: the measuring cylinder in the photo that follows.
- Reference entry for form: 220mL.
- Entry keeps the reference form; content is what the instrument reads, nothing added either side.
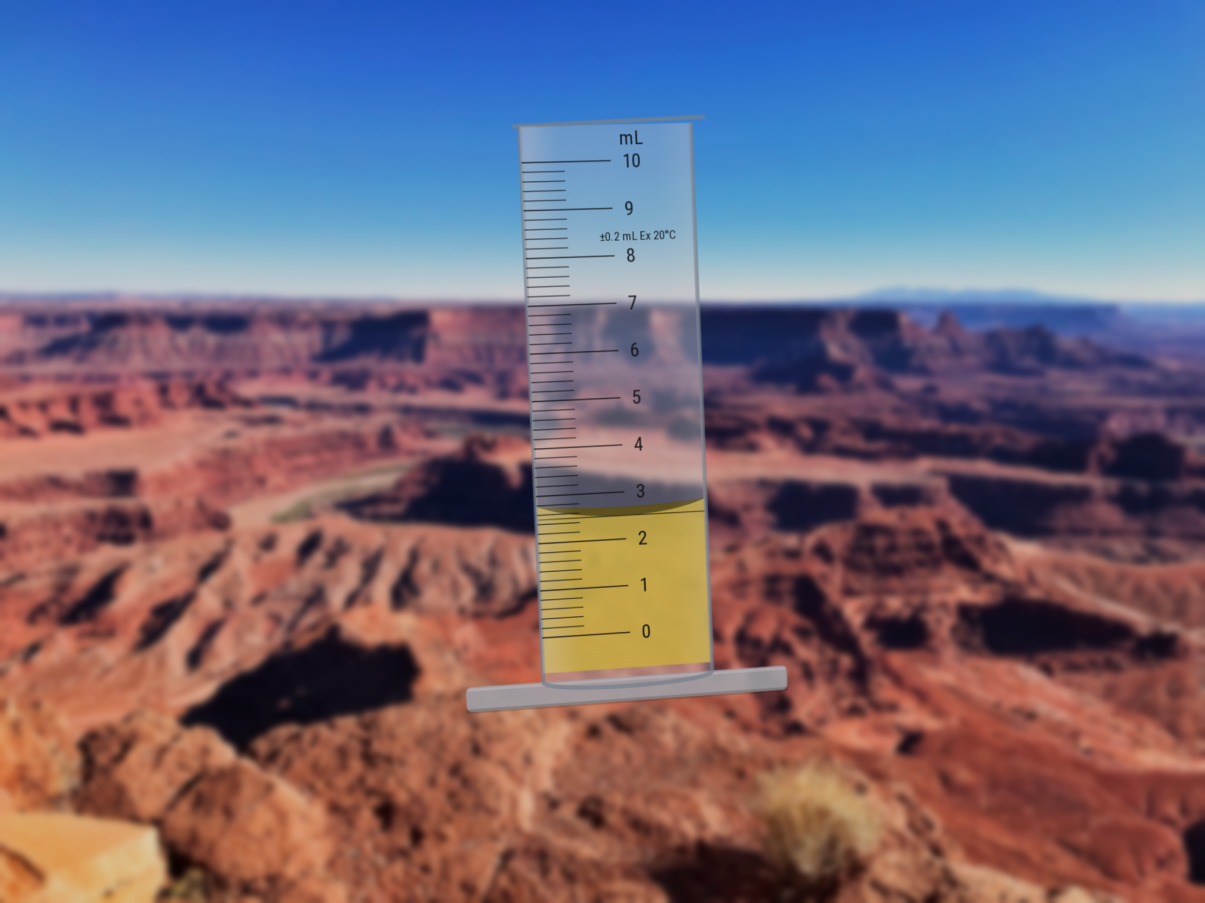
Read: 2.5mL
